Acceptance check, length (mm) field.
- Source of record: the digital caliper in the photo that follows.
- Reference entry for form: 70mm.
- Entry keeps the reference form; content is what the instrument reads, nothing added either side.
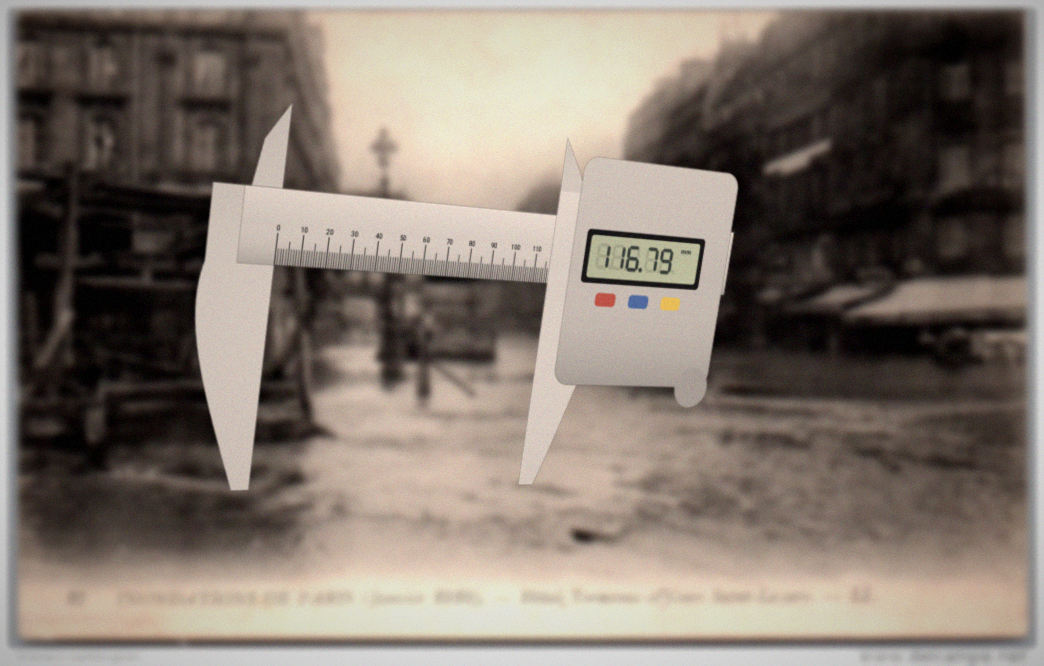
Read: 116.79mm
